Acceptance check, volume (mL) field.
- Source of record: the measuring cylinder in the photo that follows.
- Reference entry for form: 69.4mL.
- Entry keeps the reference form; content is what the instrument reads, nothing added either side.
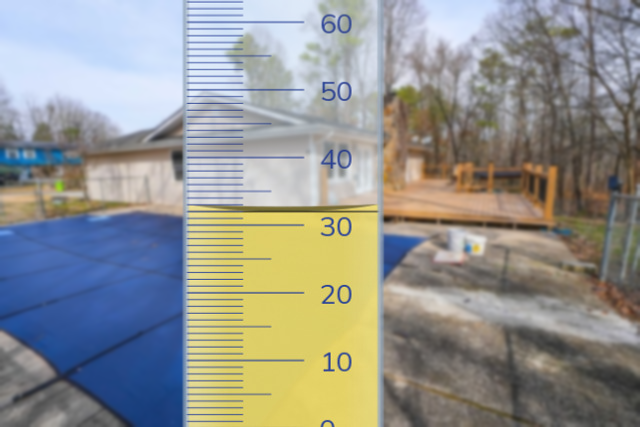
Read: 32mL
